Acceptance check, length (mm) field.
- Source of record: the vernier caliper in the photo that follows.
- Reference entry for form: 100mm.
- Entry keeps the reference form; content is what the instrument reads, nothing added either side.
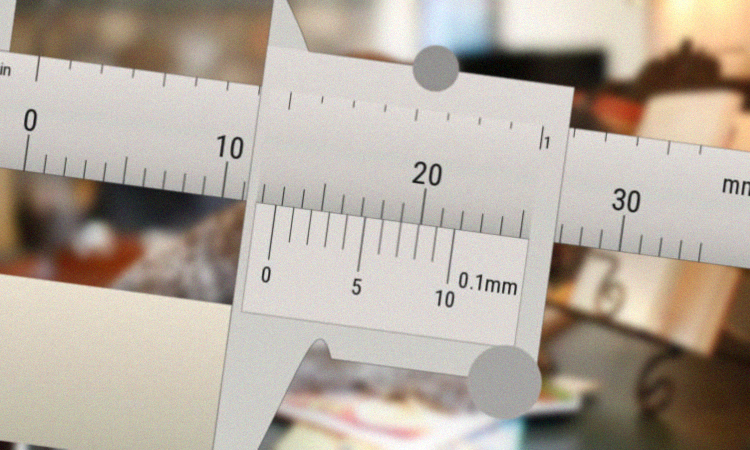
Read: 12.7mm
